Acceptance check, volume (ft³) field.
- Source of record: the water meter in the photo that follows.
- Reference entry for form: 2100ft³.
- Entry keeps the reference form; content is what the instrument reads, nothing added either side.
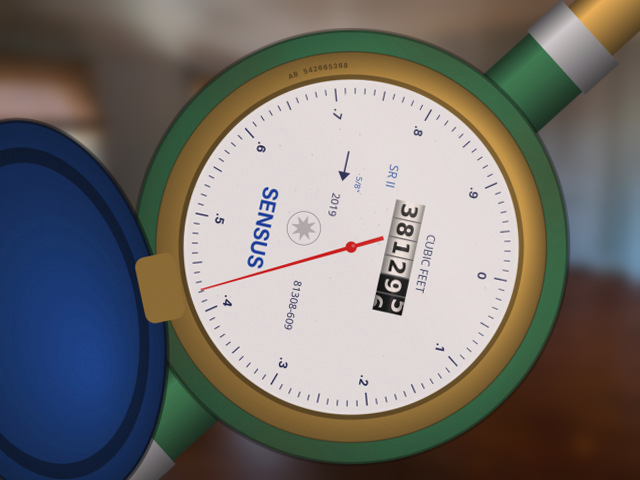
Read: 381295.42ft³
